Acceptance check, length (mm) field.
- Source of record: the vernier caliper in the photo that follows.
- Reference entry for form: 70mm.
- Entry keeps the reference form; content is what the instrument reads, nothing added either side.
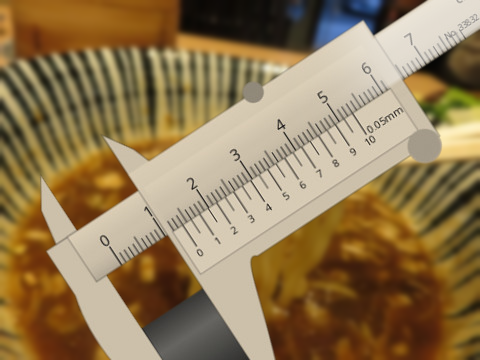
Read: 14.0mm
